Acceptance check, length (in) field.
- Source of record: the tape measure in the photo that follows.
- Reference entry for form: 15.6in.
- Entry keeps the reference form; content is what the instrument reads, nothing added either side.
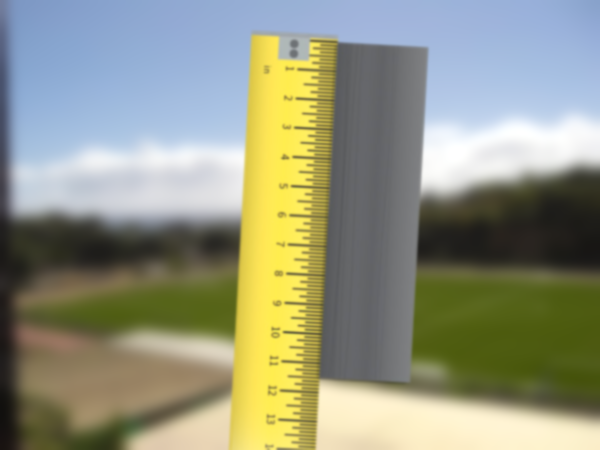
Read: 11.5in
